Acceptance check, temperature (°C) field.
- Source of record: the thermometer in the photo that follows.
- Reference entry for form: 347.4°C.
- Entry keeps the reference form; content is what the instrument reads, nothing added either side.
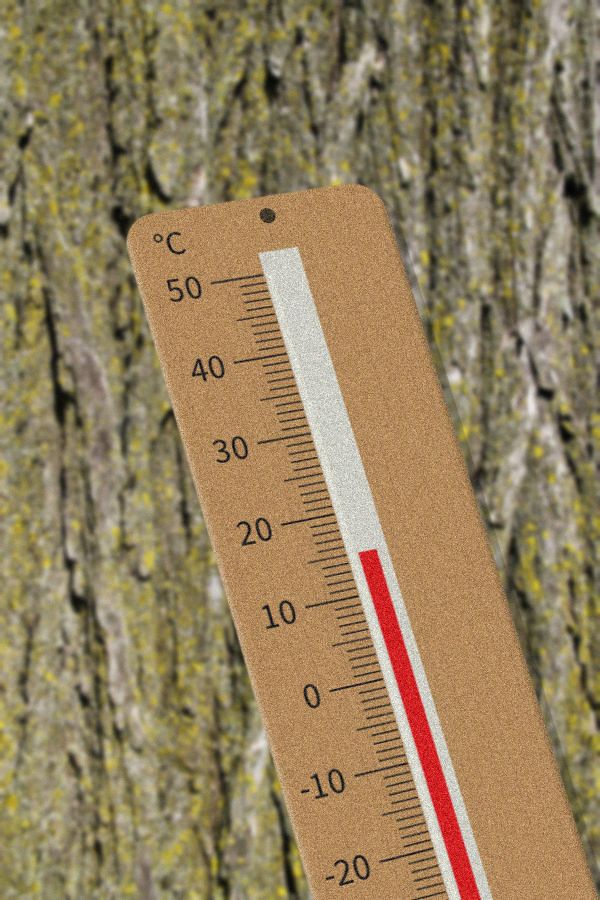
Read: 15°C
